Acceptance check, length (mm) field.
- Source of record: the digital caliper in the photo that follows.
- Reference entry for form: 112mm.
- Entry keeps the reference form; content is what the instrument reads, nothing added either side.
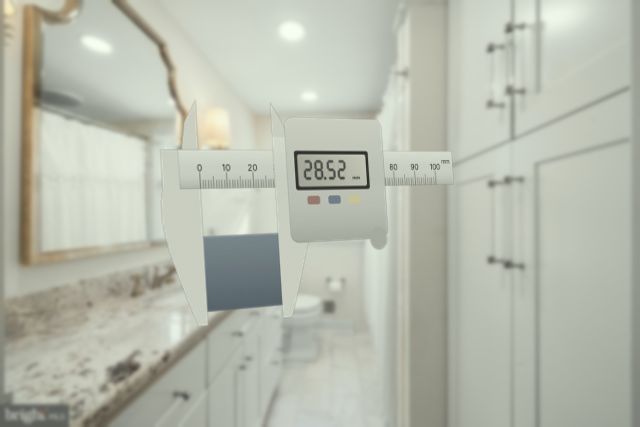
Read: 28.52mm
